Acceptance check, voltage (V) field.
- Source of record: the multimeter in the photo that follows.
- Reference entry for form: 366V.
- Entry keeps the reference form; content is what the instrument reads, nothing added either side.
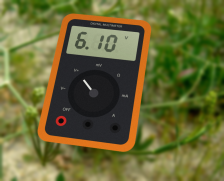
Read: 6.10V
